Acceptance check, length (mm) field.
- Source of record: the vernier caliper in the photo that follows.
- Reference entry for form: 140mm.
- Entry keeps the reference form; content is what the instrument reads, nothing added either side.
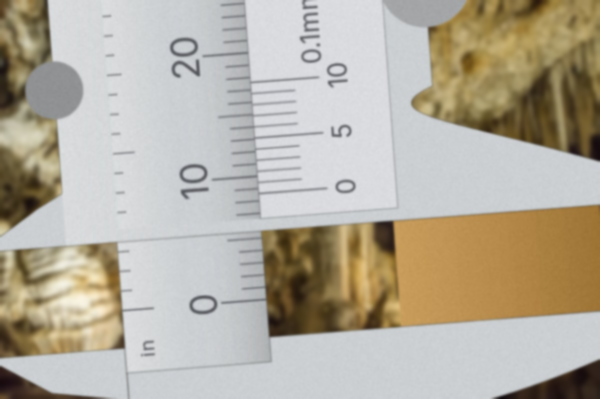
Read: 8.6mm
